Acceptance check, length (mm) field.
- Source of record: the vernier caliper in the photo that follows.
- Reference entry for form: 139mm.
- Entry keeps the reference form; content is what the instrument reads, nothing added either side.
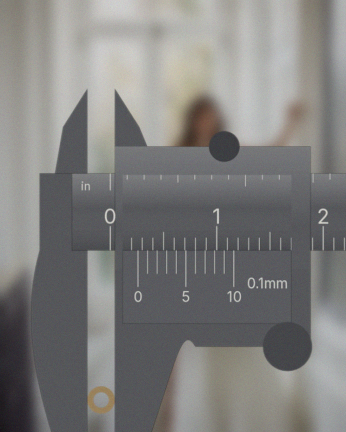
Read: 2.6mm
